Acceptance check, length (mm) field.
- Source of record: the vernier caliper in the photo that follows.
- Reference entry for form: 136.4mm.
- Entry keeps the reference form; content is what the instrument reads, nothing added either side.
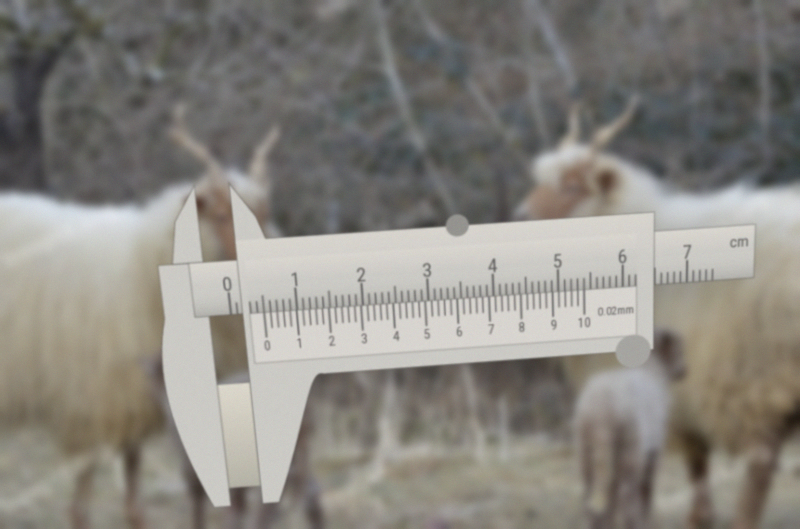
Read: 5.0mm
